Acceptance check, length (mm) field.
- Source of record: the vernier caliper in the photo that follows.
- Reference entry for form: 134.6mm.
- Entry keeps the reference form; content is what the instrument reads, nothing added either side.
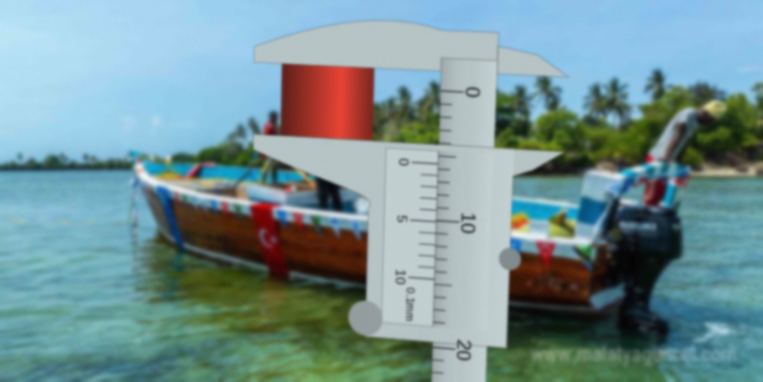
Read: 5.6mm
